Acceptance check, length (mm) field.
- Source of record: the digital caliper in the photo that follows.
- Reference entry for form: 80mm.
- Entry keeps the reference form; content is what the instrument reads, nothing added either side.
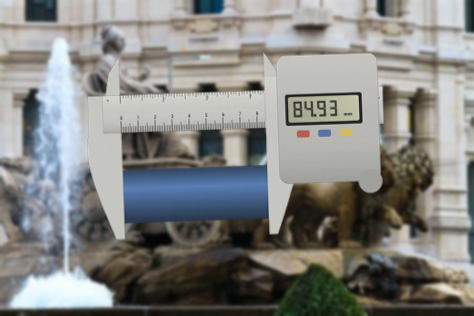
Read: 84.93mm
